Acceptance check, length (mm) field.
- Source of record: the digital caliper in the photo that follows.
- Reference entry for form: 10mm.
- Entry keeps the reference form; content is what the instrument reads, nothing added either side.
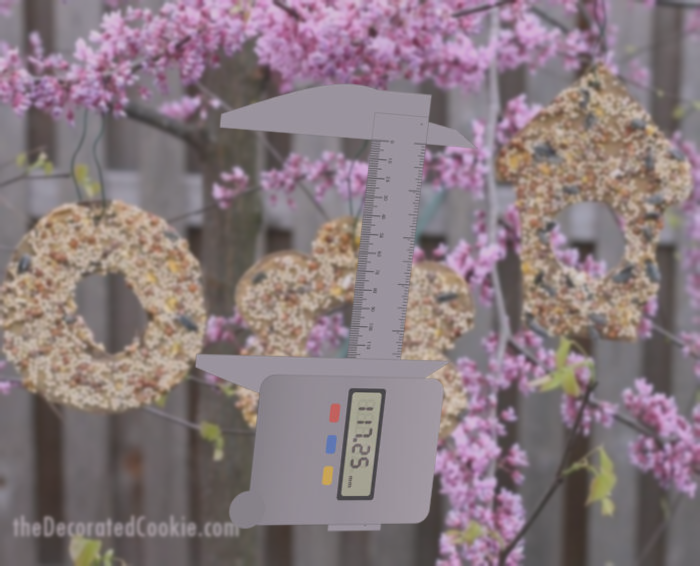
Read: 117.25mm
